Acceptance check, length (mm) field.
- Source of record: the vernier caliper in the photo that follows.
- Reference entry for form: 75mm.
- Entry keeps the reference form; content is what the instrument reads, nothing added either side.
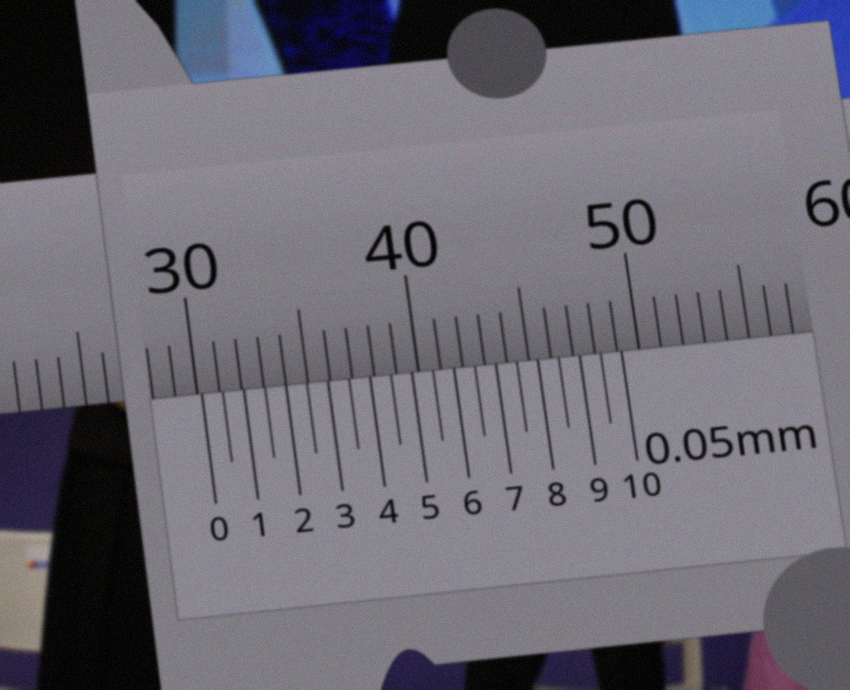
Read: 30.2mm
